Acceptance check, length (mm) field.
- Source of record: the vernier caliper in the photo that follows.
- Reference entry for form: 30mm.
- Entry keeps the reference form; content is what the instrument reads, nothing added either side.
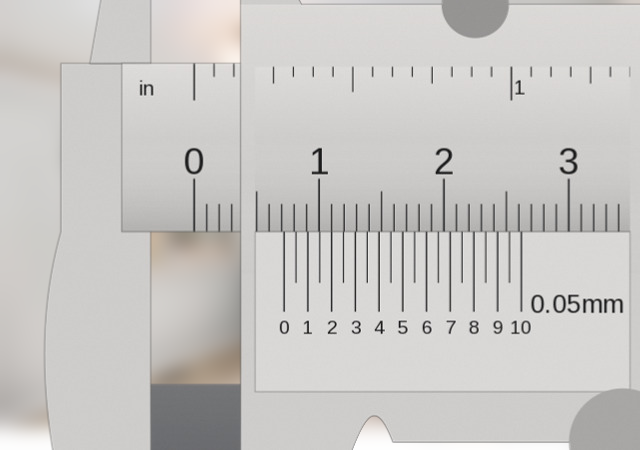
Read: 7.2mm
